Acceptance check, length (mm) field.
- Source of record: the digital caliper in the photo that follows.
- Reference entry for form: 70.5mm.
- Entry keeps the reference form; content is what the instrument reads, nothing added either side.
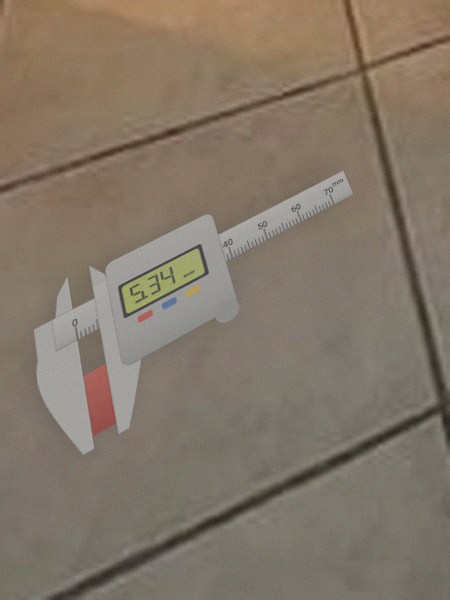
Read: 5.34mm
